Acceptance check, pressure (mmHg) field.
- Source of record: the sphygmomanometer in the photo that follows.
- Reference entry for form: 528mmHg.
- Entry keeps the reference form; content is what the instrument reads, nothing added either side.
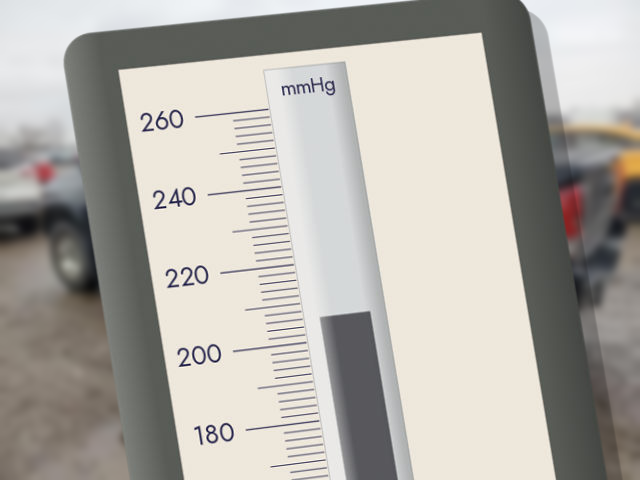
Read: 206mmHg
